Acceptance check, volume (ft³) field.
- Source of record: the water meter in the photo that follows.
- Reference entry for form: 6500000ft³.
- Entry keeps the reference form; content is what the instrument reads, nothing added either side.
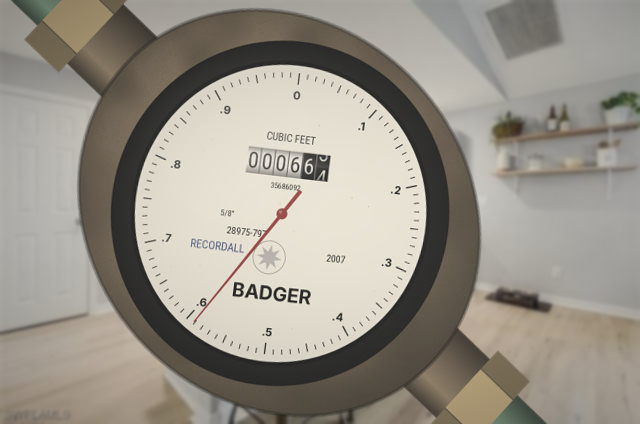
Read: 663.59ft³
